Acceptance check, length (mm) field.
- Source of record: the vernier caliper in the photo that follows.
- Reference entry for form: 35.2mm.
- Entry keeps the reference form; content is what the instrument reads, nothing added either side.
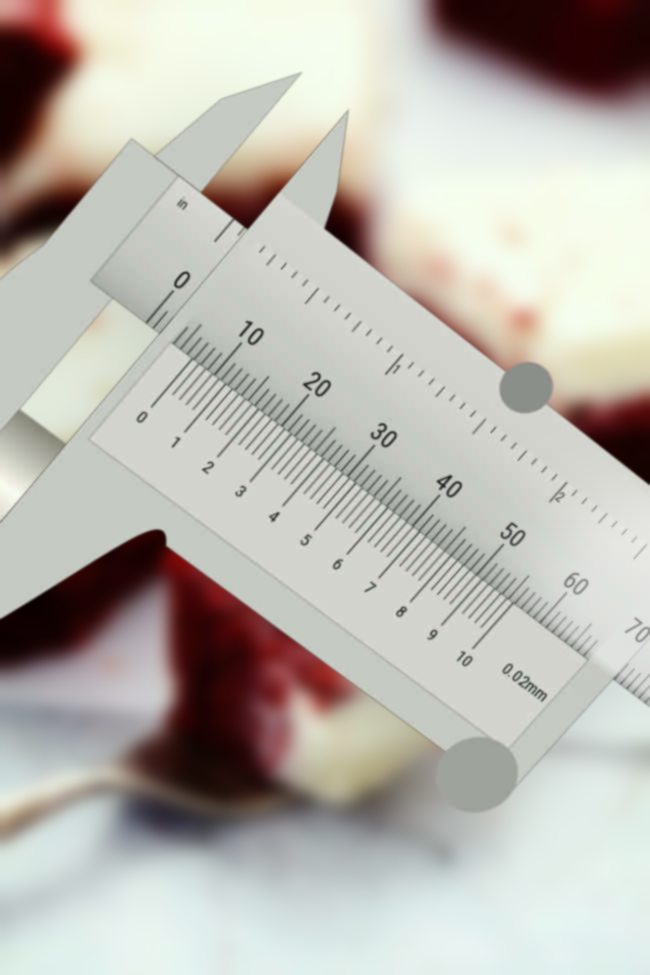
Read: 6.8mm
